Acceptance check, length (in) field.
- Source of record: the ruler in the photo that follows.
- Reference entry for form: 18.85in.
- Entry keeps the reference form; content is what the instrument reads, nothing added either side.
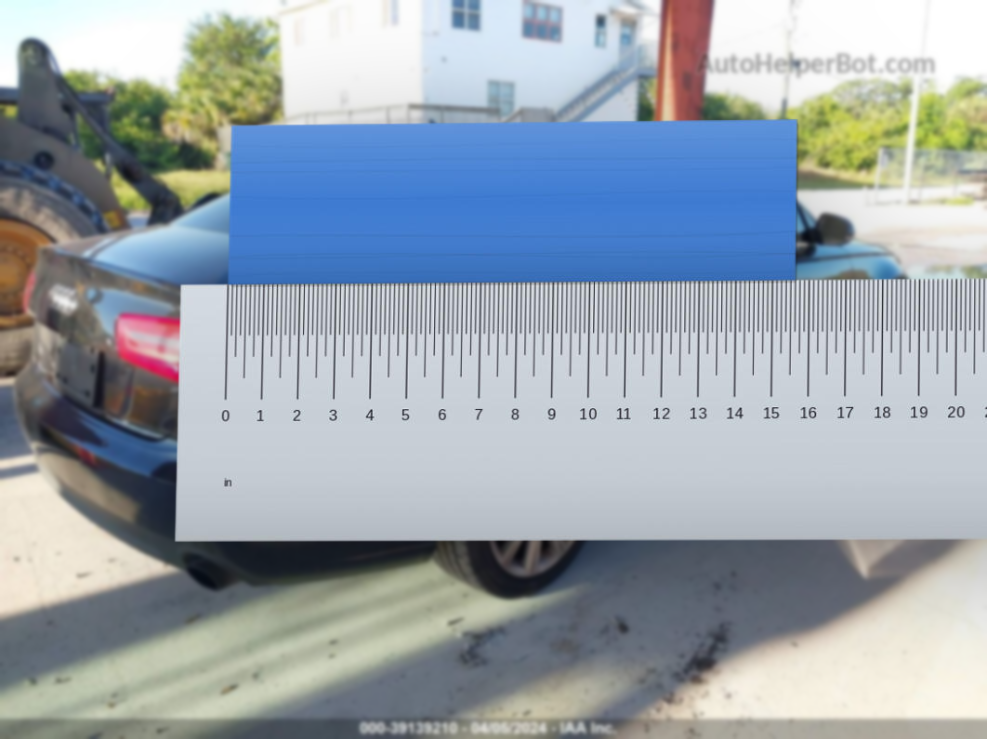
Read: 15.625in
